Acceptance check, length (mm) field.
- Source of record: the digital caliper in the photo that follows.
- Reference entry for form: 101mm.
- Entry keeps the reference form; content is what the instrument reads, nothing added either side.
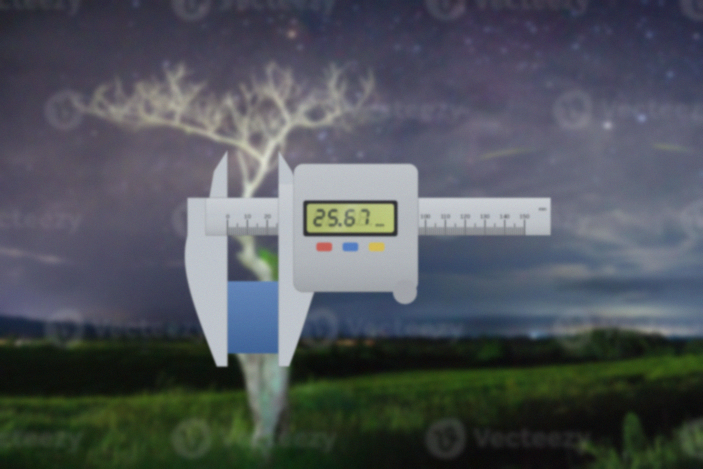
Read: 25.67mm
